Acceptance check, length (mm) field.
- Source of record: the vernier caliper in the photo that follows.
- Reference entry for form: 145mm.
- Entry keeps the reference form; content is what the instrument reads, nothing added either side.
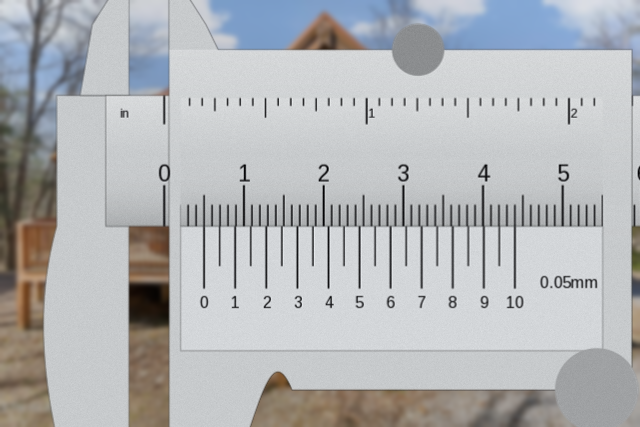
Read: 5.0mm
